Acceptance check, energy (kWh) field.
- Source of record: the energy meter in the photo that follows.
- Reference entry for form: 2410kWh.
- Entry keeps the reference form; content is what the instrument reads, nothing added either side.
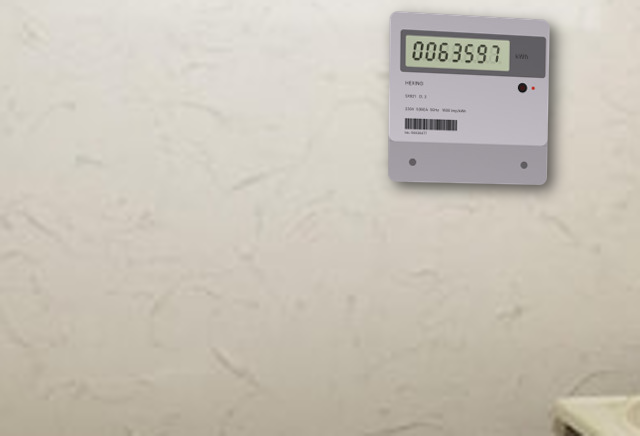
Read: 63597kWh
